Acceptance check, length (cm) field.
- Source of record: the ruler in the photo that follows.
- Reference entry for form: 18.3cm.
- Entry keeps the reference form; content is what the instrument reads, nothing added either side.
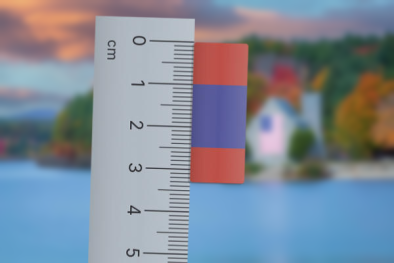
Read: 3.3cm
